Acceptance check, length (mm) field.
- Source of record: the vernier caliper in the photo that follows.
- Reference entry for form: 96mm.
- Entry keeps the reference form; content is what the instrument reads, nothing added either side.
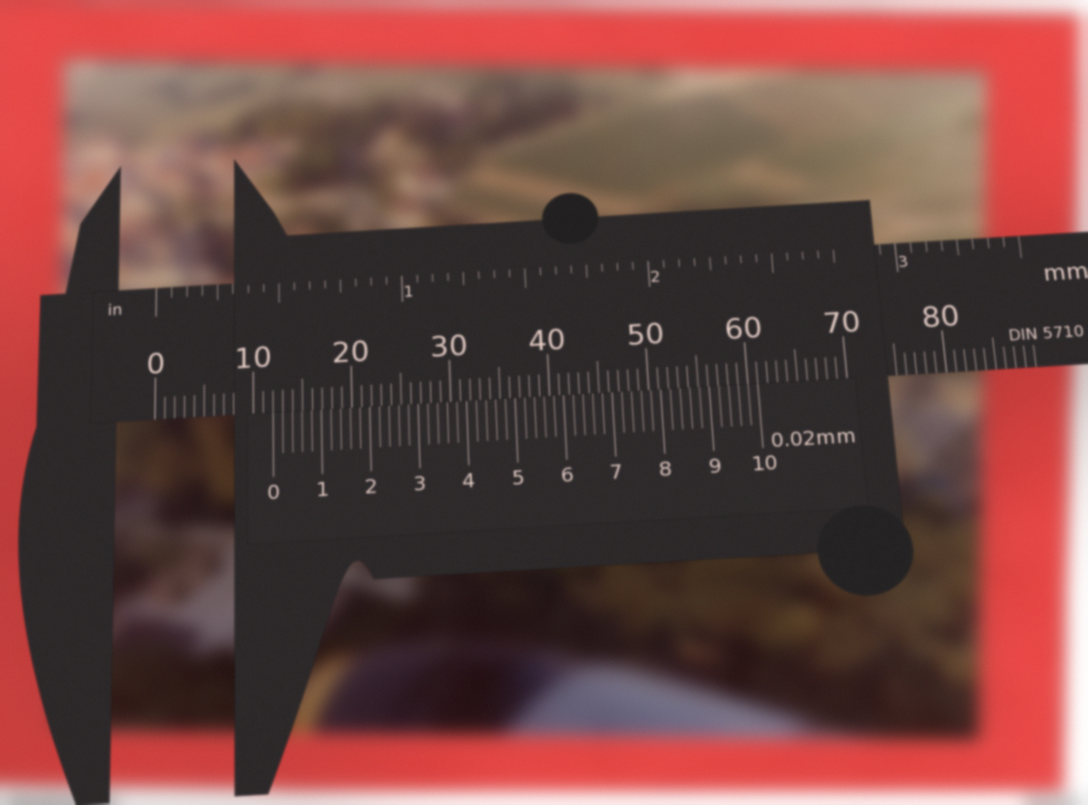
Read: 12.0mm
